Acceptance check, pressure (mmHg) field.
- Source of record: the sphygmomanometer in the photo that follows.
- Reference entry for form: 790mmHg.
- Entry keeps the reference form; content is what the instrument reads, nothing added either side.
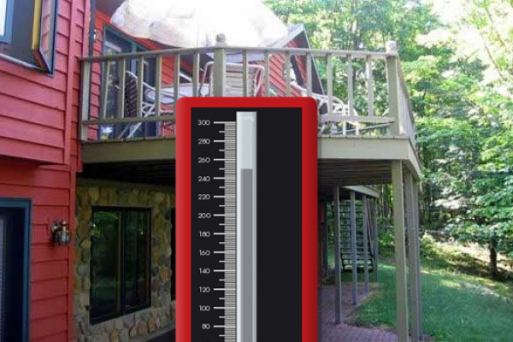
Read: 250mmHg
